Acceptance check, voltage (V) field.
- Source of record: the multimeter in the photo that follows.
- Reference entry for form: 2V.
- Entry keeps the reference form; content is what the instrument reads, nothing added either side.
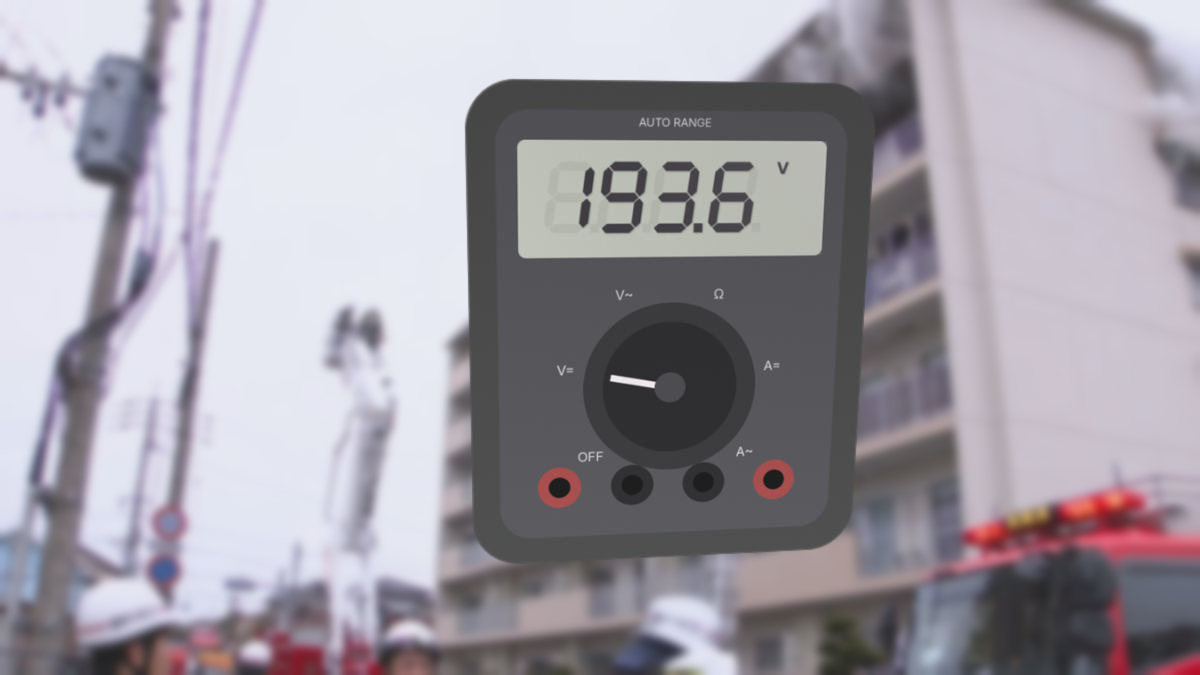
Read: 193.6V
